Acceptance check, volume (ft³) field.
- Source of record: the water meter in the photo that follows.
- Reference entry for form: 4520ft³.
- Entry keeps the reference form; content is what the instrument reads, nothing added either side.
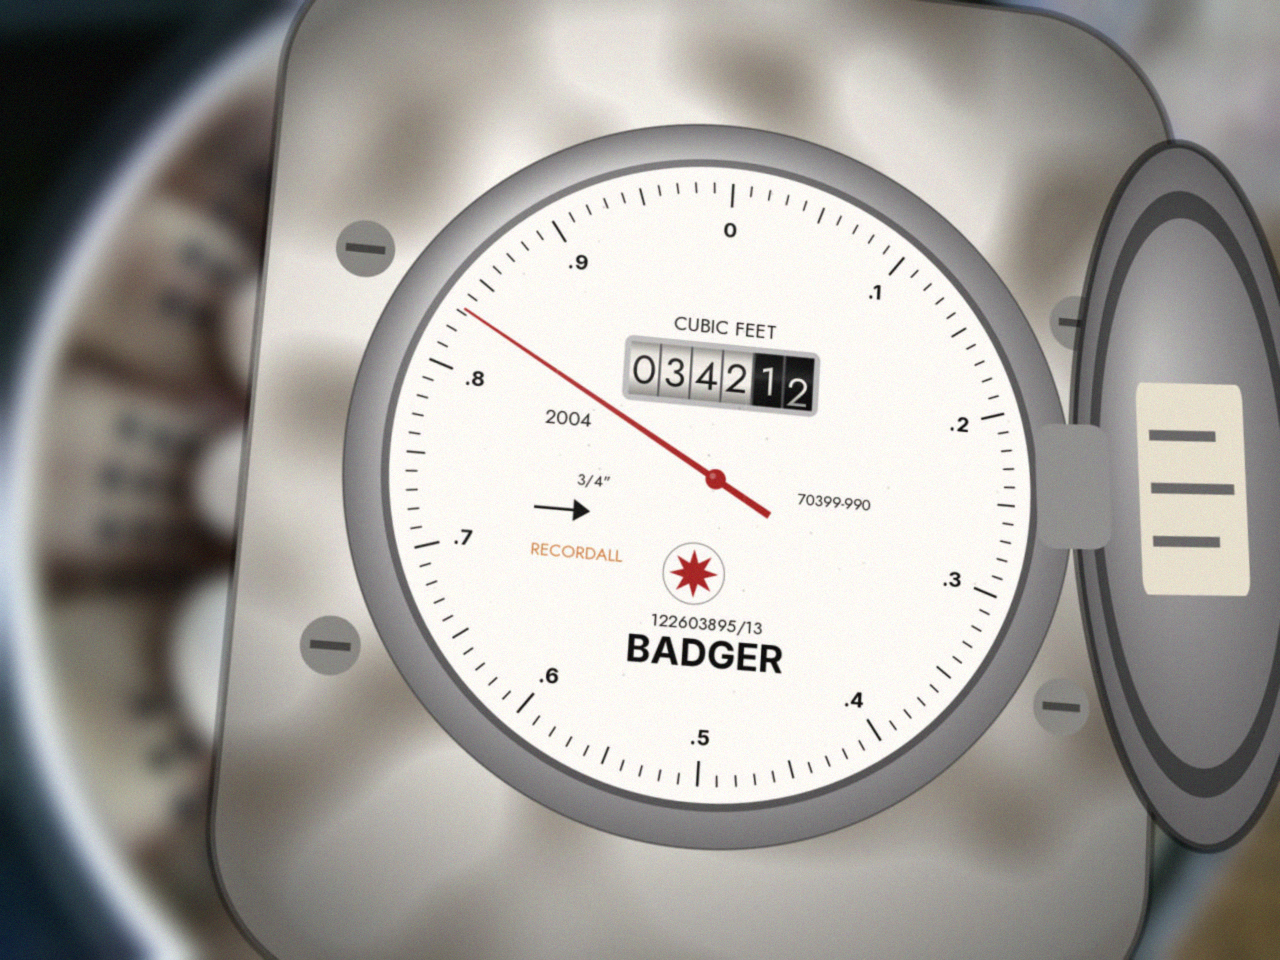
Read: 34211.83ft³
